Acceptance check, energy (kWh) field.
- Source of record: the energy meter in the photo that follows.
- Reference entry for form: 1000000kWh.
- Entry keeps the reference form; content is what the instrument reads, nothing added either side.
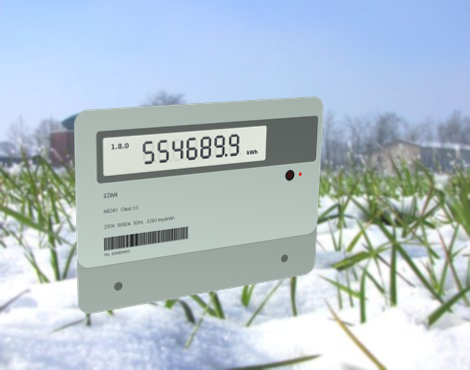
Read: 554689.9kWh
